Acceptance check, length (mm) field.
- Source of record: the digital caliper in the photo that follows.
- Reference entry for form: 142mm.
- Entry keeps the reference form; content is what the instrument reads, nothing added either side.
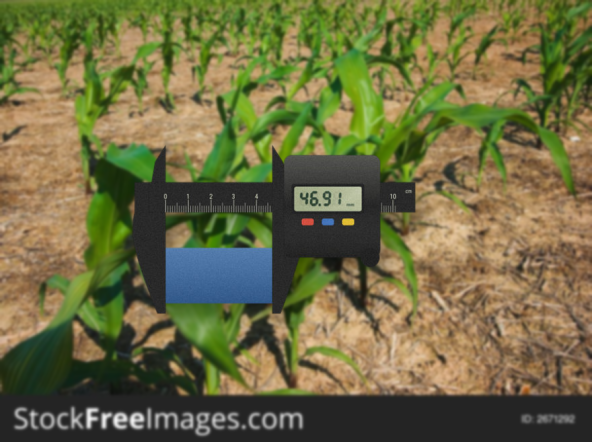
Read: 46.91mm
